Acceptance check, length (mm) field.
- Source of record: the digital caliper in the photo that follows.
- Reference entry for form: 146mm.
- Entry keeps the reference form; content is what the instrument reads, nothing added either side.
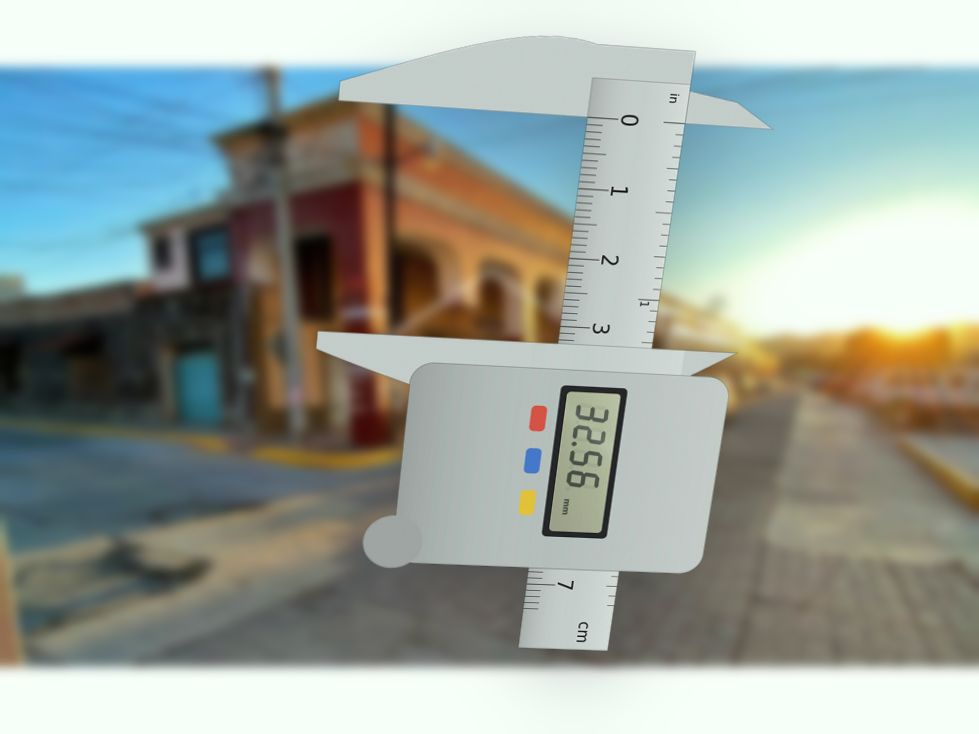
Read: 32.56mm
